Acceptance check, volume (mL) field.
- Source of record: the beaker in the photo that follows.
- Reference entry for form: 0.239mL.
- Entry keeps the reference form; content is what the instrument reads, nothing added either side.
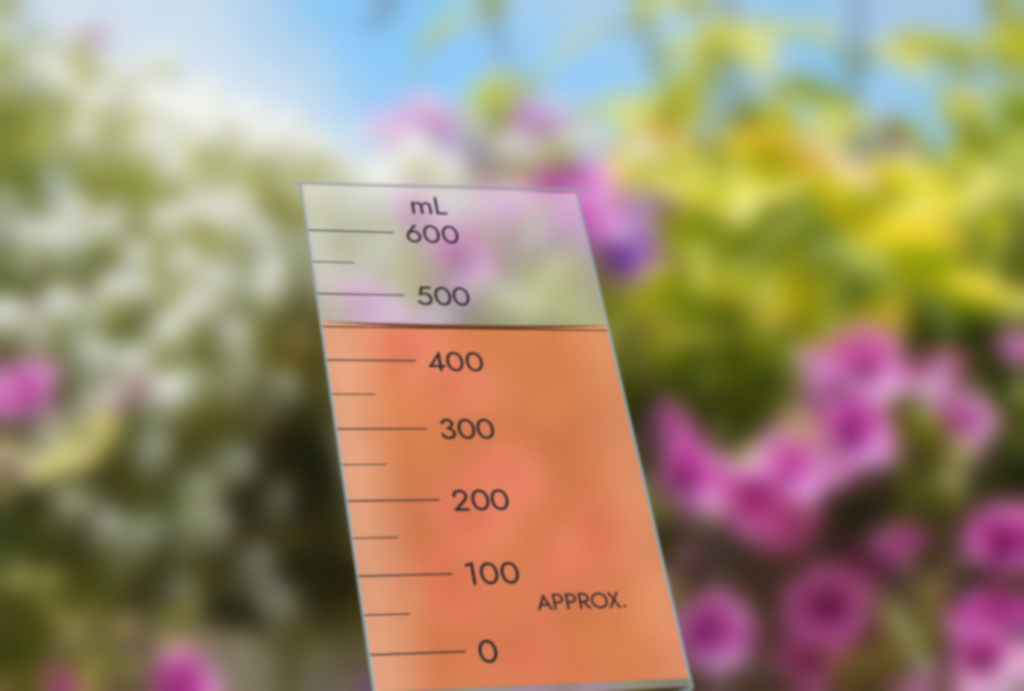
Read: 450mL
